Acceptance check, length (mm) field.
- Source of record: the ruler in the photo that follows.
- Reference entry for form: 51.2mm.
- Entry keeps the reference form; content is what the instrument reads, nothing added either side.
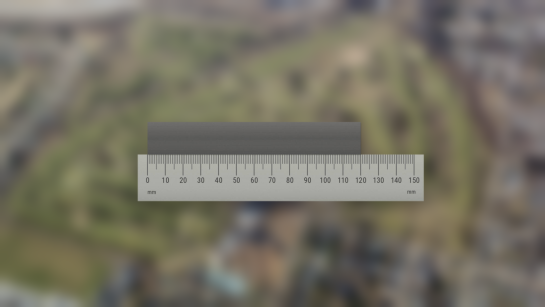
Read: 120mm
